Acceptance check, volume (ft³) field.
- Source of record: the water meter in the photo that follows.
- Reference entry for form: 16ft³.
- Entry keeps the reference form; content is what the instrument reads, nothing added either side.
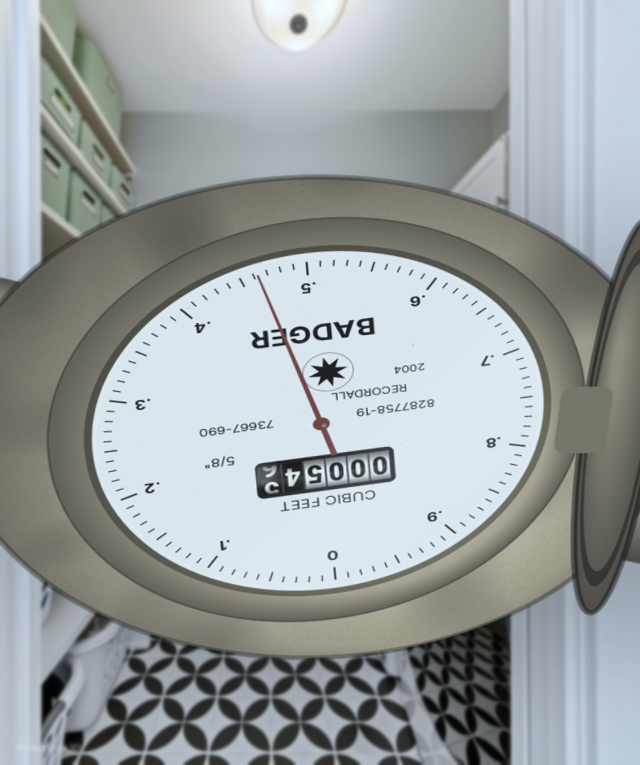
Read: 545.46ft³
